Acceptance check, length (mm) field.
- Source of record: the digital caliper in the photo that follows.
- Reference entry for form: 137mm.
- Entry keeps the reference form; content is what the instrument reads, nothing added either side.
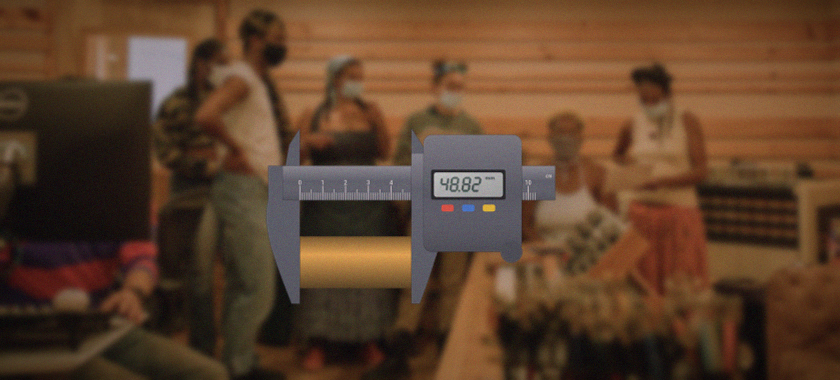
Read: 48.82mm
